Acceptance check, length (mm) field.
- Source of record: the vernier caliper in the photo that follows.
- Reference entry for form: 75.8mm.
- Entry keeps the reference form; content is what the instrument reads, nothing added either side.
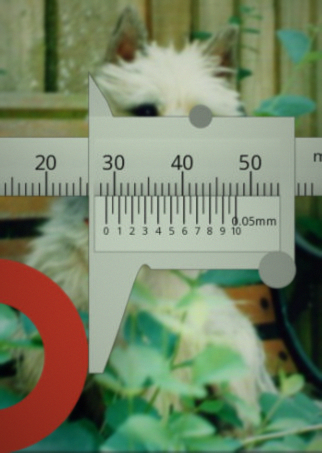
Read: 28.8mm
